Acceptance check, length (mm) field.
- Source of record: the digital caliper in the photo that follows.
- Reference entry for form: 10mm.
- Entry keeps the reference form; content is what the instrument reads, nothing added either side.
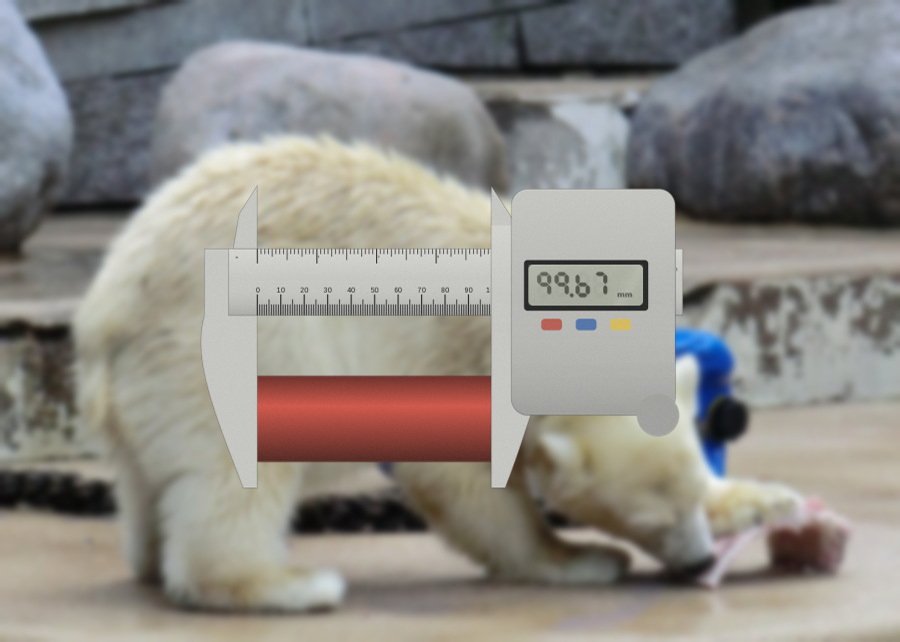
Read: 99.67mm
